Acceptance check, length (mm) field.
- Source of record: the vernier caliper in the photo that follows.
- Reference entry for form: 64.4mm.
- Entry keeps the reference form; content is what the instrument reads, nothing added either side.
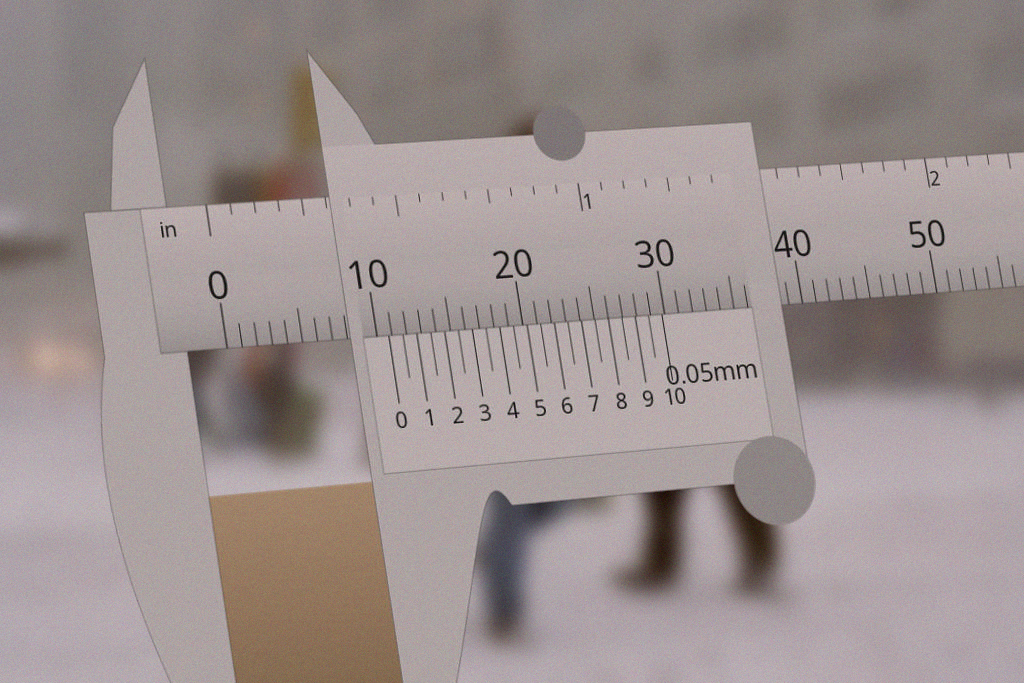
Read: 10.8mm
